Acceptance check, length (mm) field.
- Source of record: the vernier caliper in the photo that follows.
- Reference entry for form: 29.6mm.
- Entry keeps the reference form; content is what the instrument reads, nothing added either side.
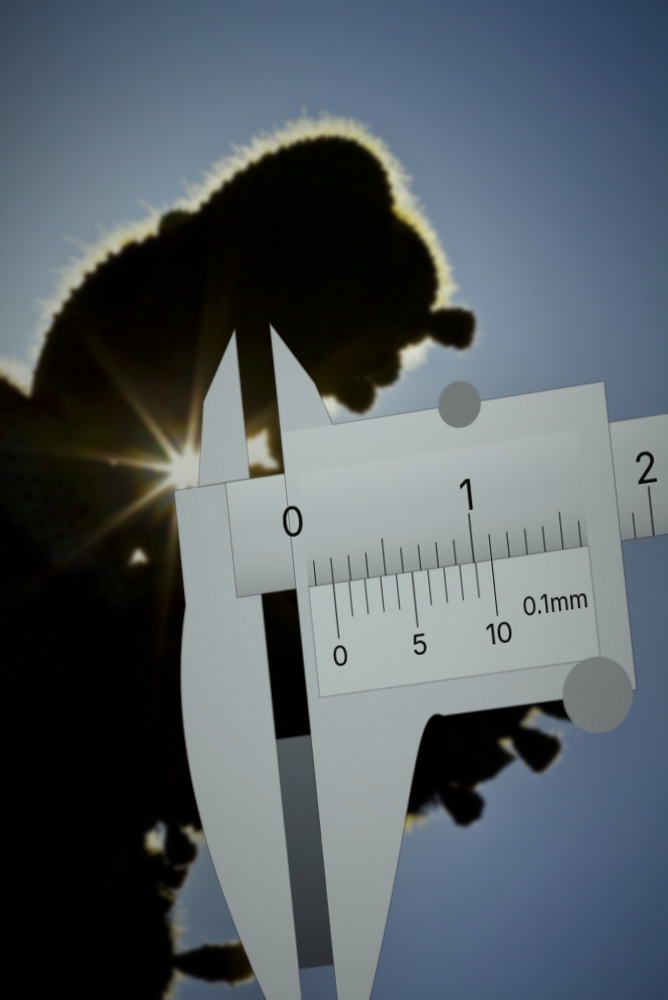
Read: 2.0mm
